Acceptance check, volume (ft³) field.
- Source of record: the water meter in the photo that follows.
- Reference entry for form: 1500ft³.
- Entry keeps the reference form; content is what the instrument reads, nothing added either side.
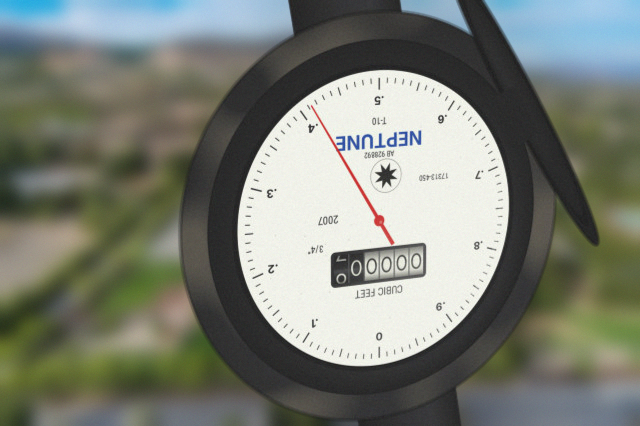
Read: 6.41ft³
